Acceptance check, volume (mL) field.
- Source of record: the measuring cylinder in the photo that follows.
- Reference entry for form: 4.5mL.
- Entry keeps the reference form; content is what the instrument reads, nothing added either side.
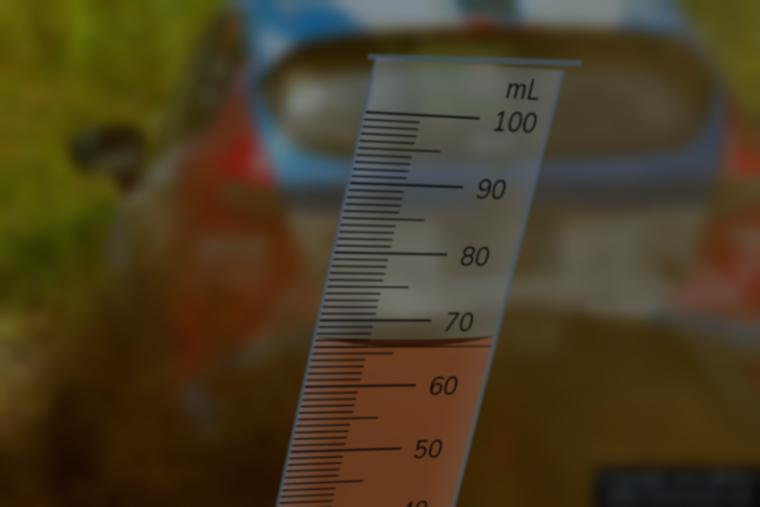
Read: 66mL
